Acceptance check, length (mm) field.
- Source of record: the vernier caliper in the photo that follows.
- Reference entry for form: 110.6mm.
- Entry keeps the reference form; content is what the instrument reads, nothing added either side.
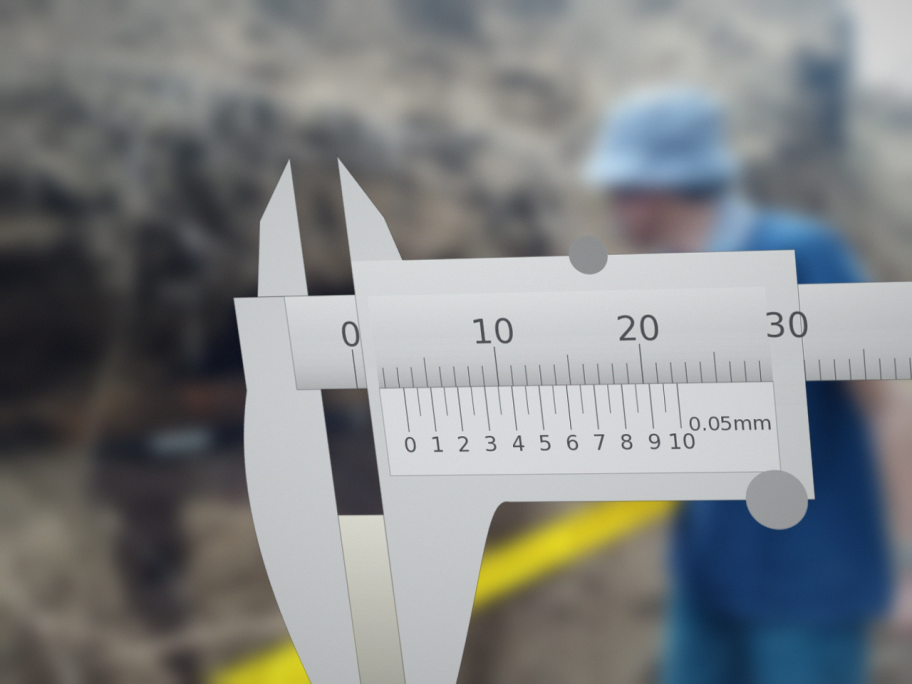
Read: 3.3mm
